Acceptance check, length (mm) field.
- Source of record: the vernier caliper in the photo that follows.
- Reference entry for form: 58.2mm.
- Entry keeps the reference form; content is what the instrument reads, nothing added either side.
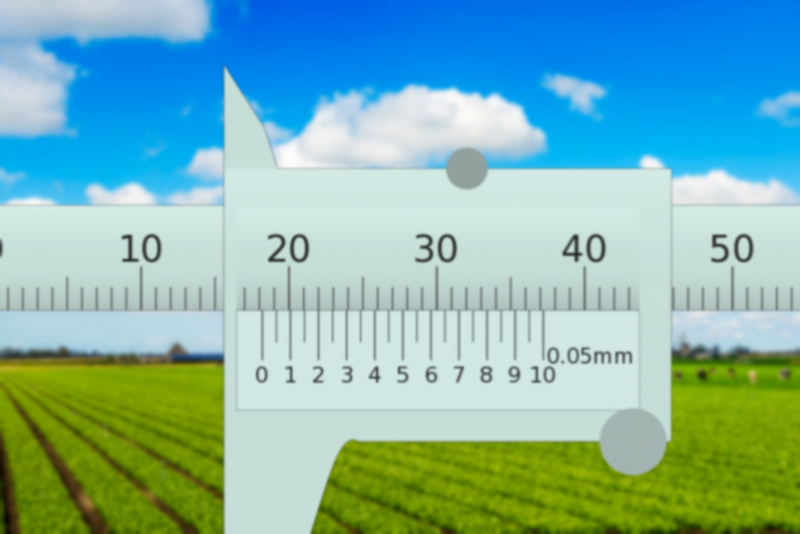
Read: 18.2mm
